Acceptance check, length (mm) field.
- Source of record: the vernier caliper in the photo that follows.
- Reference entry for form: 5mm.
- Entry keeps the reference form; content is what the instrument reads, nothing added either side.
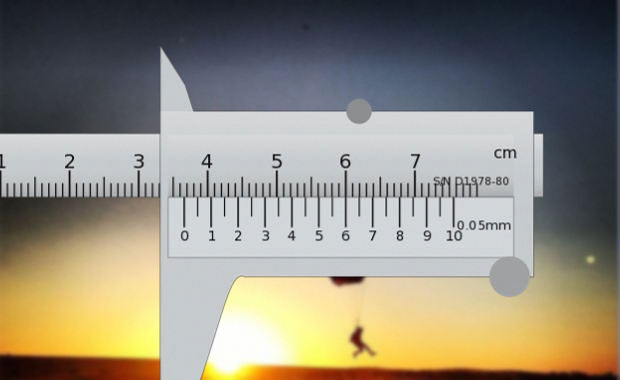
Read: 36.6mm
